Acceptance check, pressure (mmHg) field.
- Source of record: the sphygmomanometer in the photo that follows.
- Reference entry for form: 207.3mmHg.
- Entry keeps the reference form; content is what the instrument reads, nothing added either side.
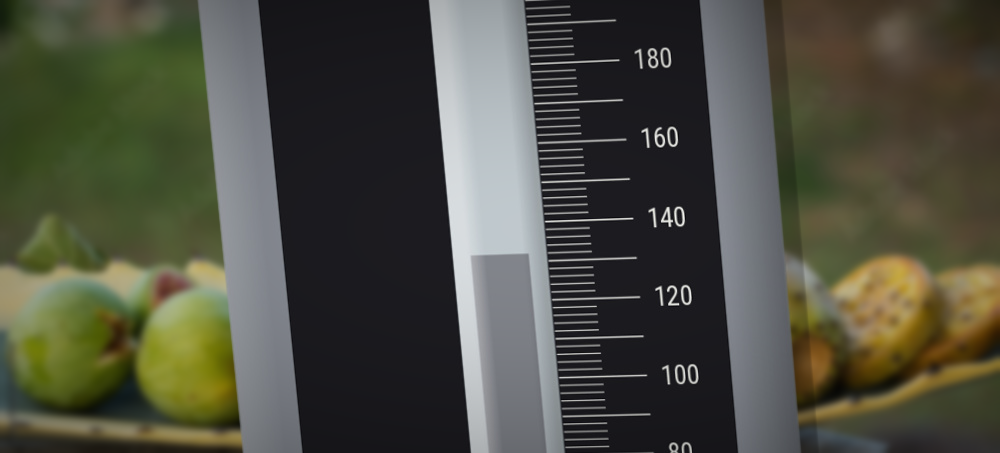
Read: 132mmHg
